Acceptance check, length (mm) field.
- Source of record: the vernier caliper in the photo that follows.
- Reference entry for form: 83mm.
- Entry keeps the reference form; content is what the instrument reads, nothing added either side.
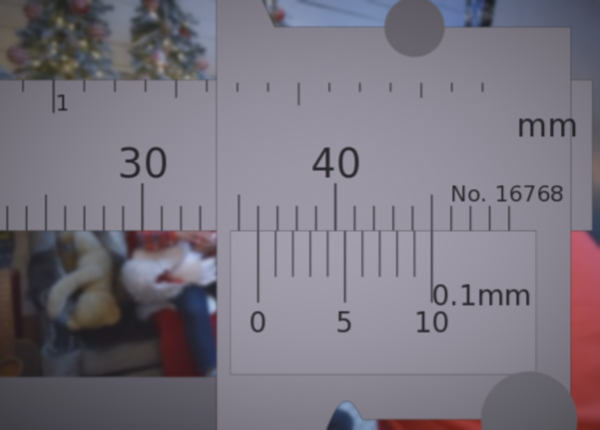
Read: 36.0mm
